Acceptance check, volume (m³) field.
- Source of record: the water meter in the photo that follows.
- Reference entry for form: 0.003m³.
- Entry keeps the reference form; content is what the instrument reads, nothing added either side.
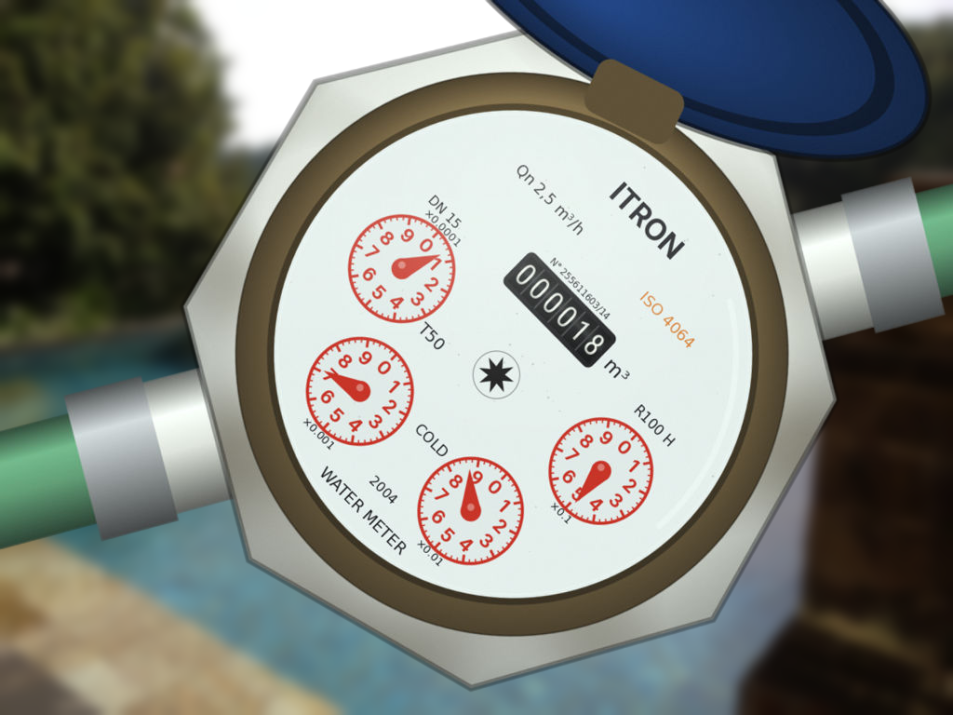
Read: 18.4870m³
